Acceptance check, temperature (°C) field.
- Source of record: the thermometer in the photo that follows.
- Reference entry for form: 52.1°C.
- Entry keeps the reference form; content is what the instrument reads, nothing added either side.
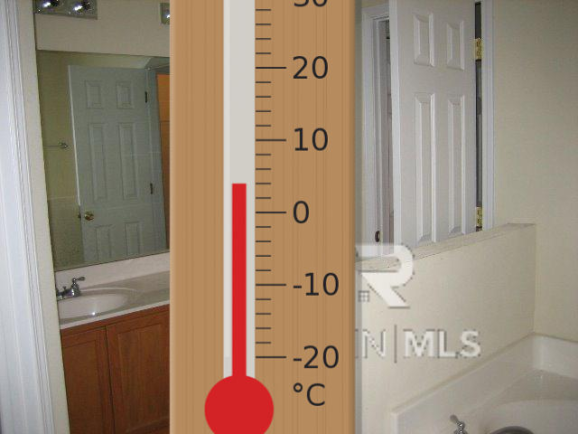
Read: 4°C
